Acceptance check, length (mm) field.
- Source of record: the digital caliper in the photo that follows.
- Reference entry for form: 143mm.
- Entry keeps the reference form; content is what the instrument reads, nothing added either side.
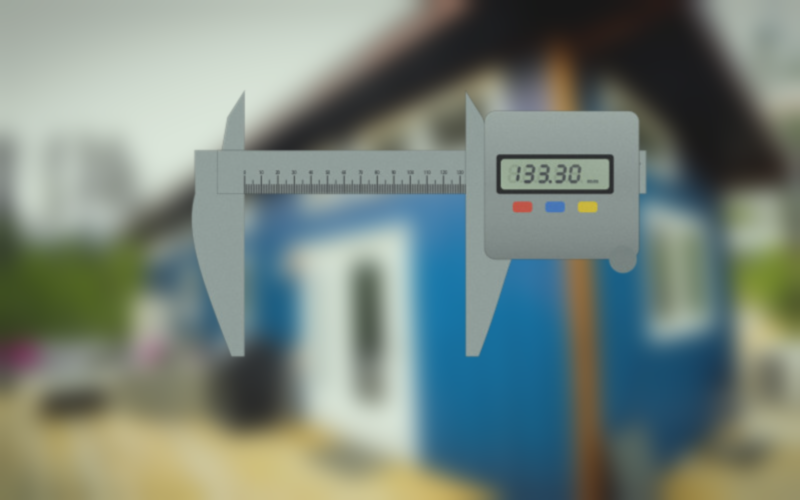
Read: 133.30mm
